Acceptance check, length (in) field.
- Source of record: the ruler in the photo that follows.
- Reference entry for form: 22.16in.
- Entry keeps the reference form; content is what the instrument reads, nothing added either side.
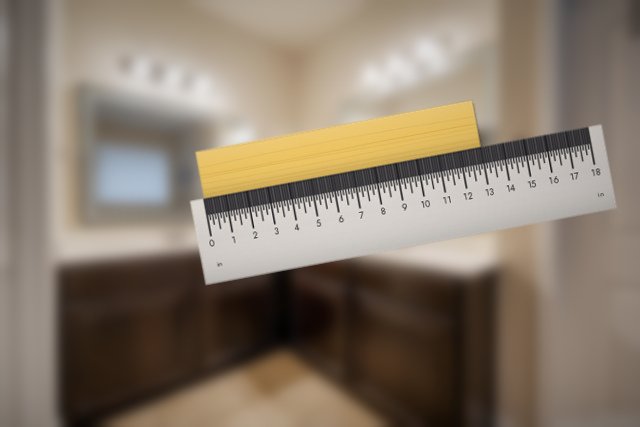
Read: 13in
